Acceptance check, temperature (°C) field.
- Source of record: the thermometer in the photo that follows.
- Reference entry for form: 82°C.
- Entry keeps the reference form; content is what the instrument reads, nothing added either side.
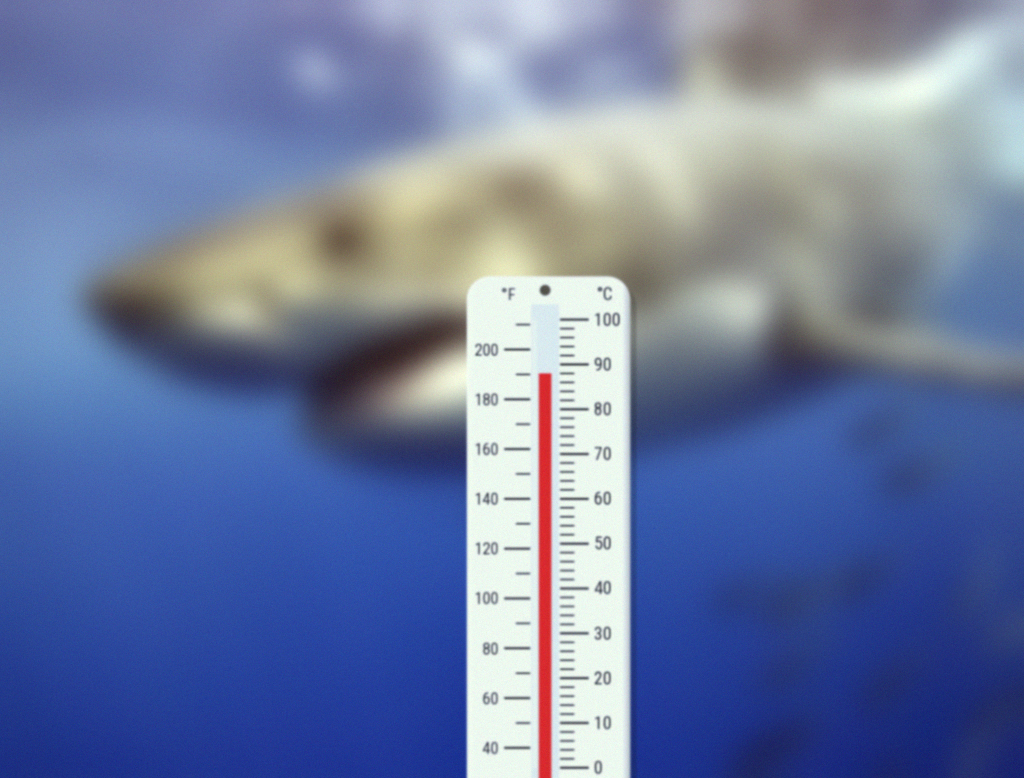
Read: 88°C
